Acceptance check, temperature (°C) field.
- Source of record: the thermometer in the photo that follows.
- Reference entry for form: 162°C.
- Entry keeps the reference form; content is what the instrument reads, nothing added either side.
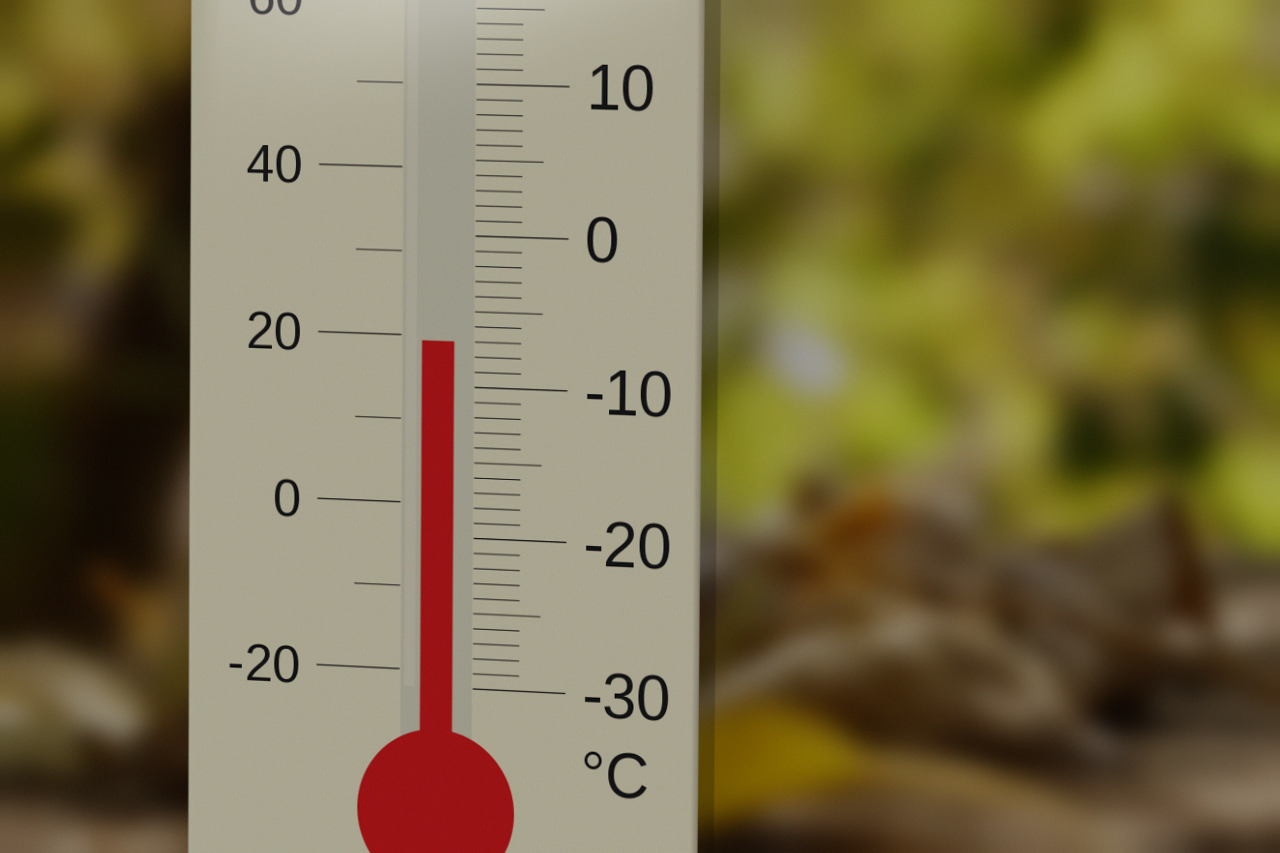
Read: -7°C
